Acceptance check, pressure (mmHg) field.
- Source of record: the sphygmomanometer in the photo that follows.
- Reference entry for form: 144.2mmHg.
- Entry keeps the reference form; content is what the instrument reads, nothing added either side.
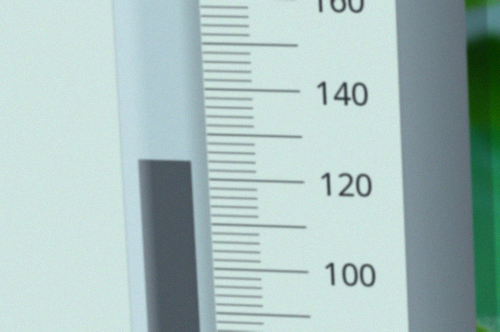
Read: 124mmHg
